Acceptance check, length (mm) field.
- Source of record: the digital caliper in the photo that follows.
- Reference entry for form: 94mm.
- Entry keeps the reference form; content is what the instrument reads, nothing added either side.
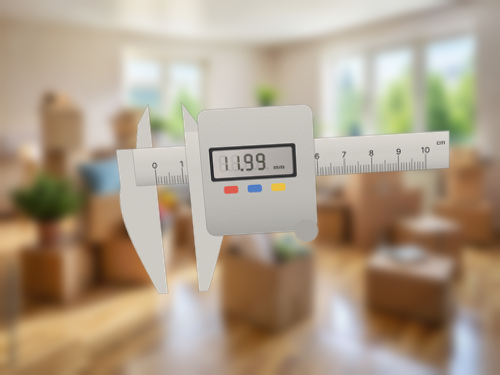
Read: 11.99mm
